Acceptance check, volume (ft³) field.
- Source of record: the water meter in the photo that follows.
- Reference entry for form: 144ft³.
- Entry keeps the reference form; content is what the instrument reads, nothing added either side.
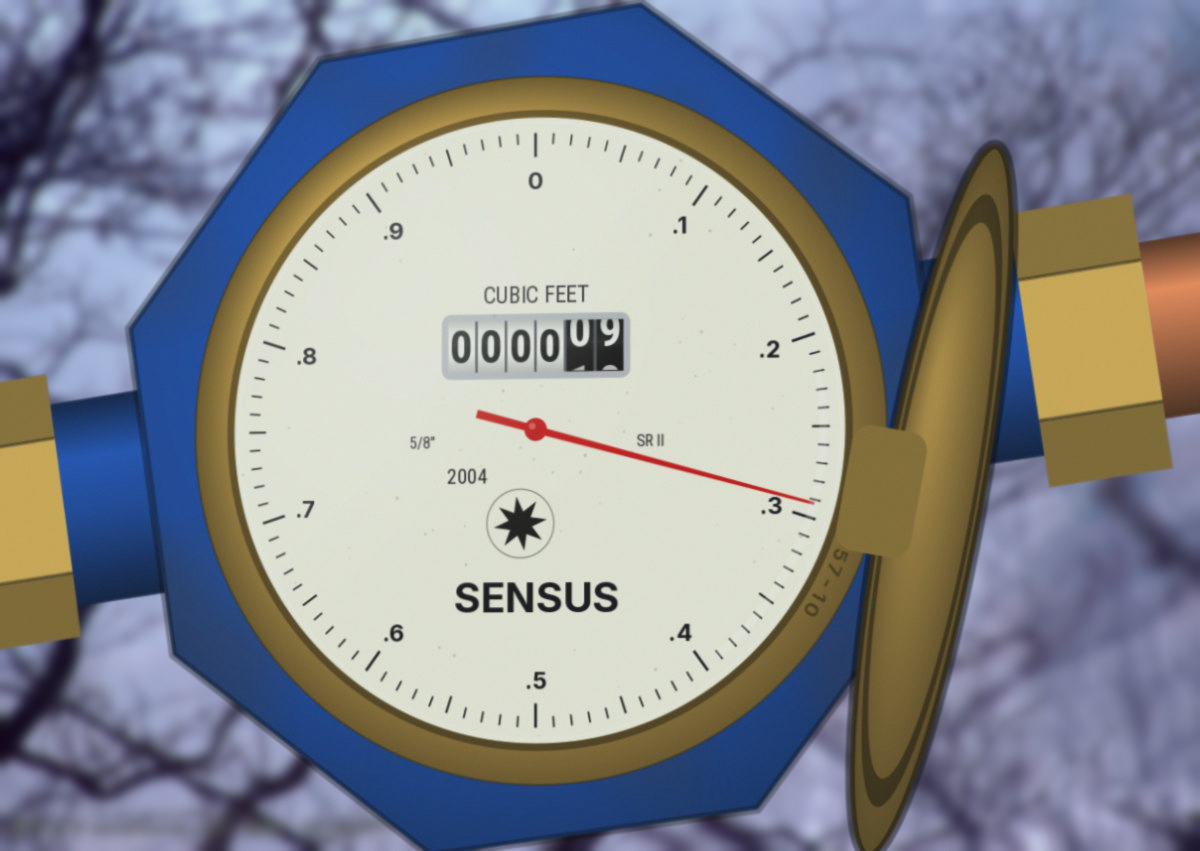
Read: 9.29ft³
